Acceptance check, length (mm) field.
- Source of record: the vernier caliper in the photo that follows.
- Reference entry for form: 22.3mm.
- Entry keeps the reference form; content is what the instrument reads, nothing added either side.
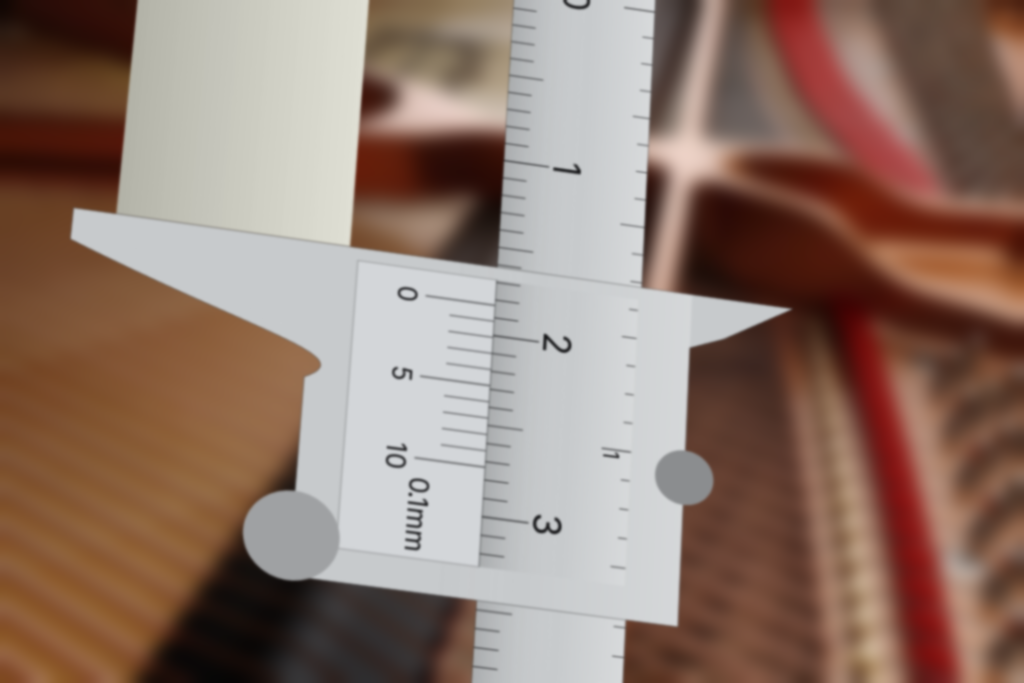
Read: 18.3mm
